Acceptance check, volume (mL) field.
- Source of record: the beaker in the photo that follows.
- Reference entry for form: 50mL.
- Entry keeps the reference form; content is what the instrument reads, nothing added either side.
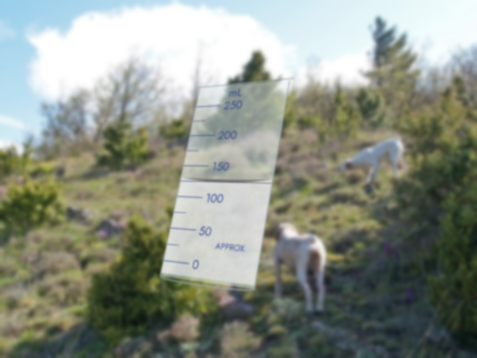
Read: 125mL
